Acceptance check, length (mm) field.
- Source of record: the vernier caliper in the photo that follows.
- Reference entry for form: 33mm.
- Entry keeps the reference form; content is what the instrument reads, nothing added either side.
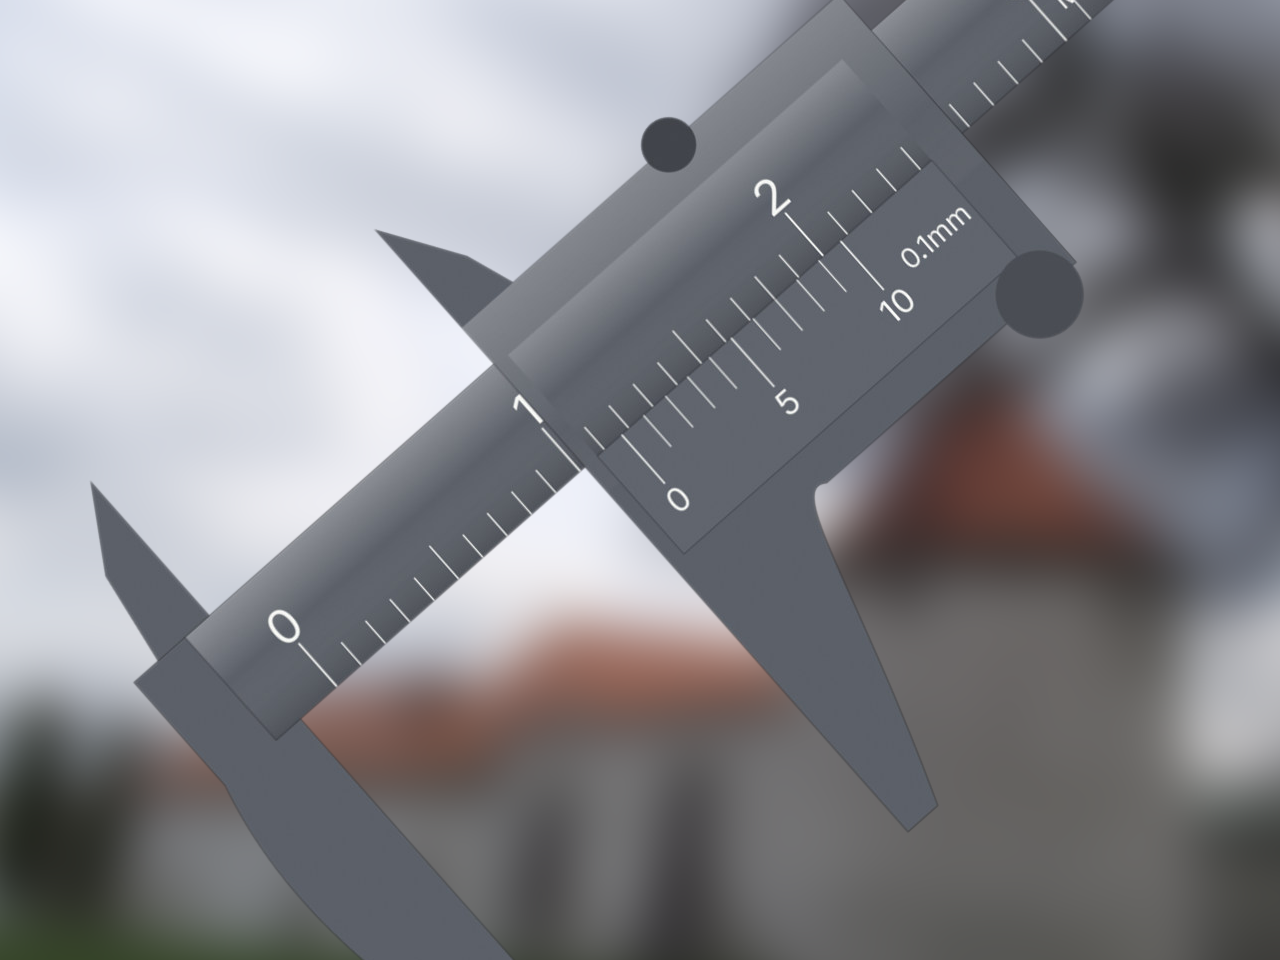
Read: 11.7mm
